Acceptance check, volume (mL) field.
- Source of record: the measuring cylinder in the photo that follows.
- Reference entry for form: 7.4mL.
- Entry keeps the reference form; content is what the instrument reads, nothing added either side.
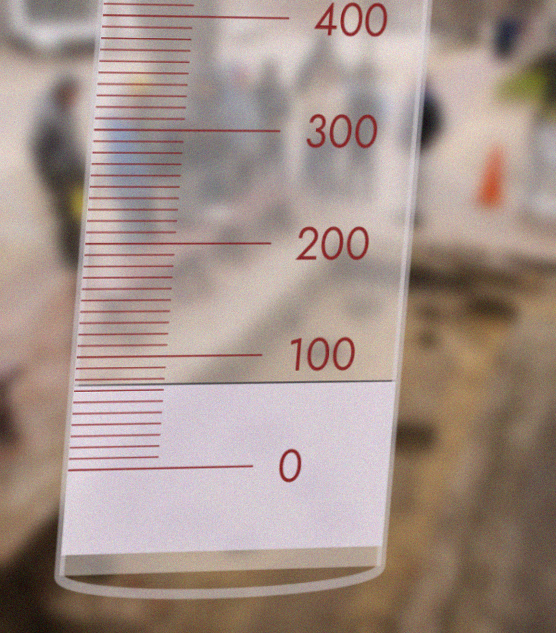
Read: 75mL
